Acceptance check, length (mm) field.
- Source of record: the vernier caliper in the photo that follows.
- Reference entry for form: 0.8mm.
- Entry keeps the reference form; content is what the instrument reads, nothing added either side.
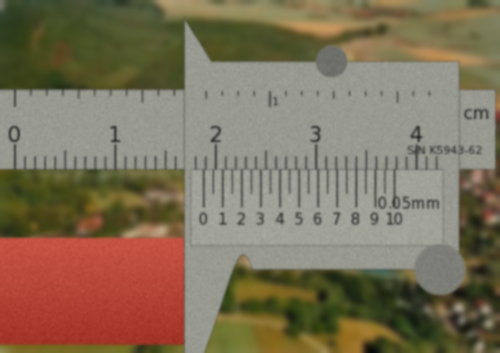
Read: 18.8mm
